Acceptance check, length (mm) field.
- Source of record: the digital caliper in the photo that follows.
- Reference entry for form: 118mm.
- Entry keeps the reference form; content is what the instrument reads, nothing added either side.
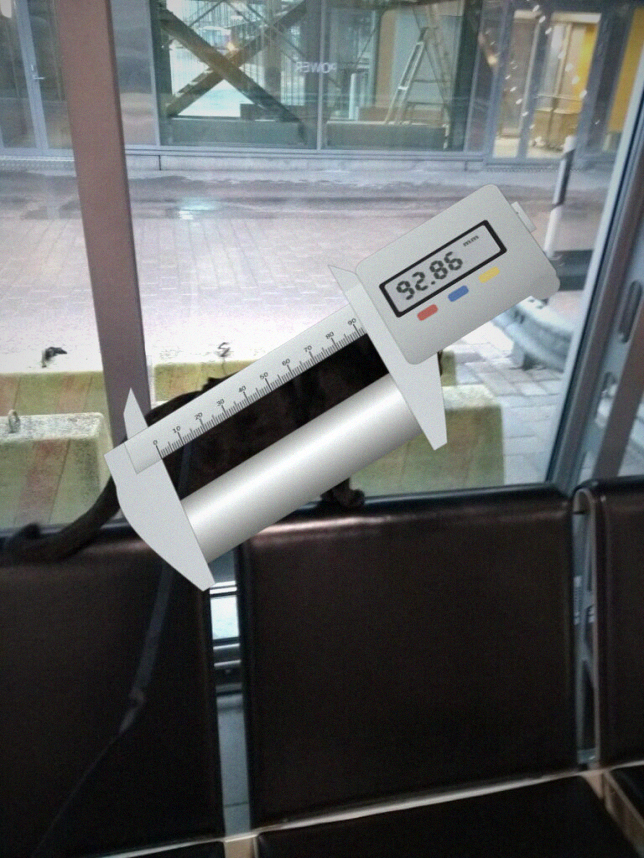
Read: 92.86mm
